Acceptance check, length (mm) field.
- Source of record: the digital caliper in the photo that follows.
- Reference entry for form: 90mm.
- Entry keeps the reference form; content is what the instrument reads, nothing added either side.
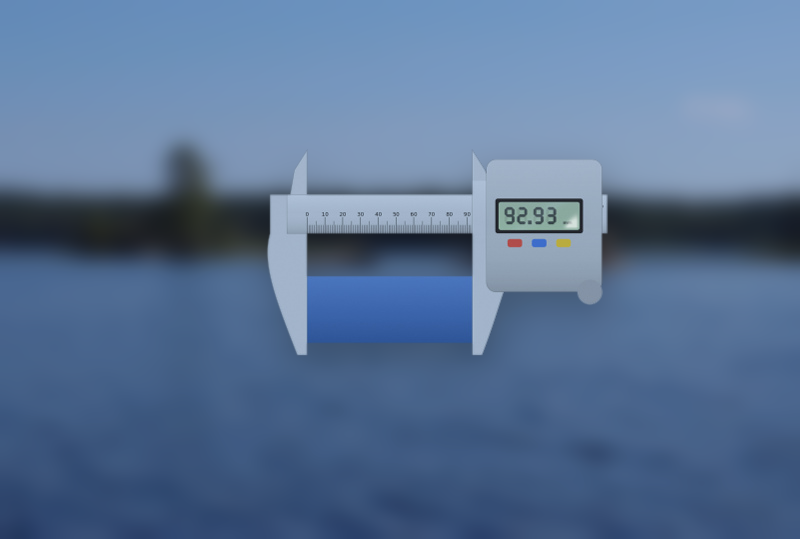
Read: 92.93mm
